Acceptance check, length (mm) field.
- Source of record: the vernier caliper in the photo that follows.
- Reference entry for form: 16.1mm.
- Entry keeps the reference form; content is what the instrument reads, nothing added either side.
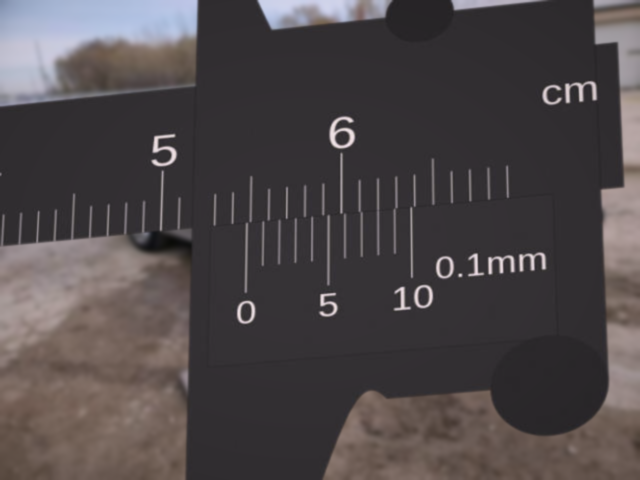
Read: 54.8mm
